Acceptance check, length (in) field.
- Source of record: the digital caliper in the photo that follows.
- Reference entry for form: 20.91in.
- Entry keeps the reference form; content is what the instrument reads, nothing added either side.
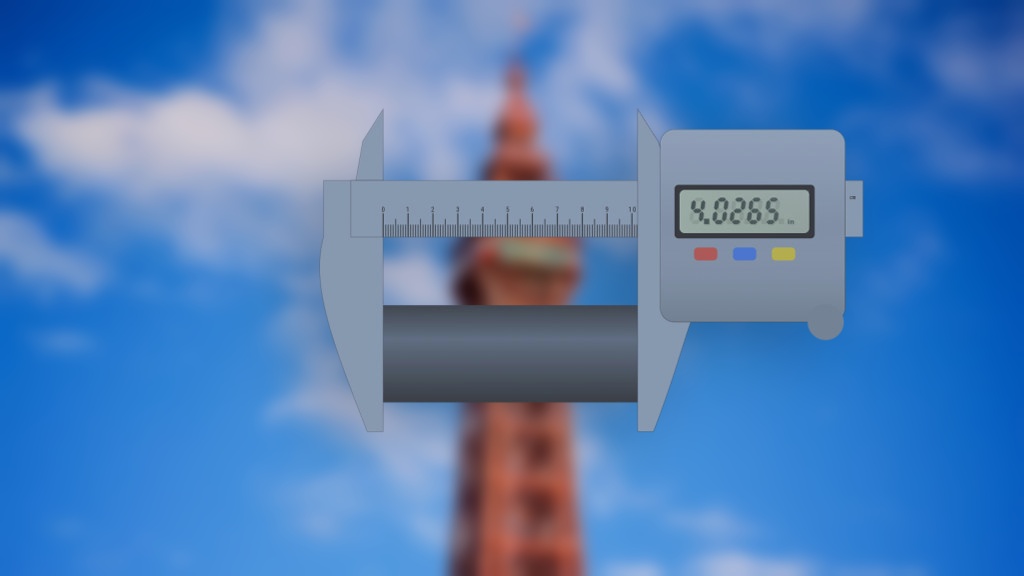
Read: 4.0265in
